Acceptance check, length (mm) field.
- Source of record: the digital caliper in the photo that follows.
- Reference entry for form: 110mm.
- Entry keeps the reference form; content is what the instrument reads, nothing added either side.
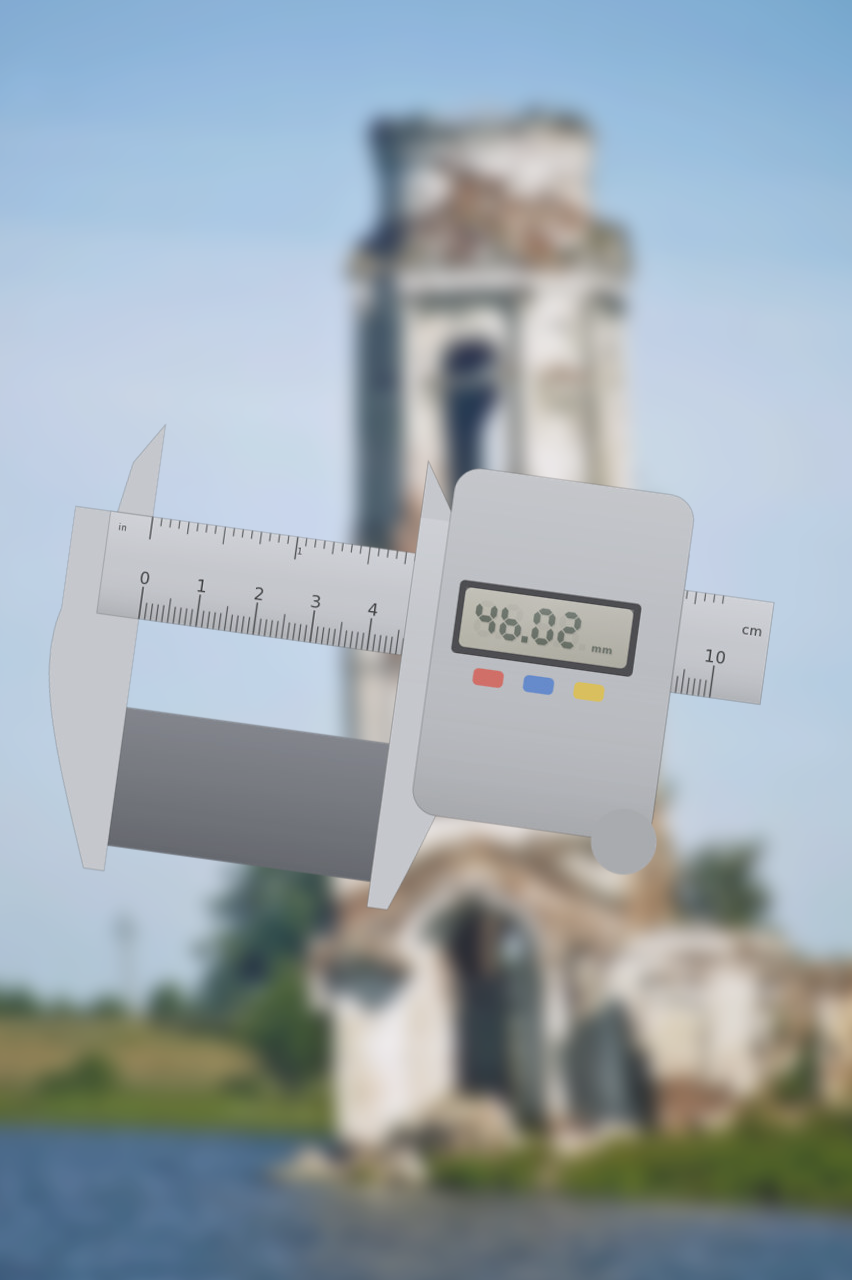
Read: 46.02mm
